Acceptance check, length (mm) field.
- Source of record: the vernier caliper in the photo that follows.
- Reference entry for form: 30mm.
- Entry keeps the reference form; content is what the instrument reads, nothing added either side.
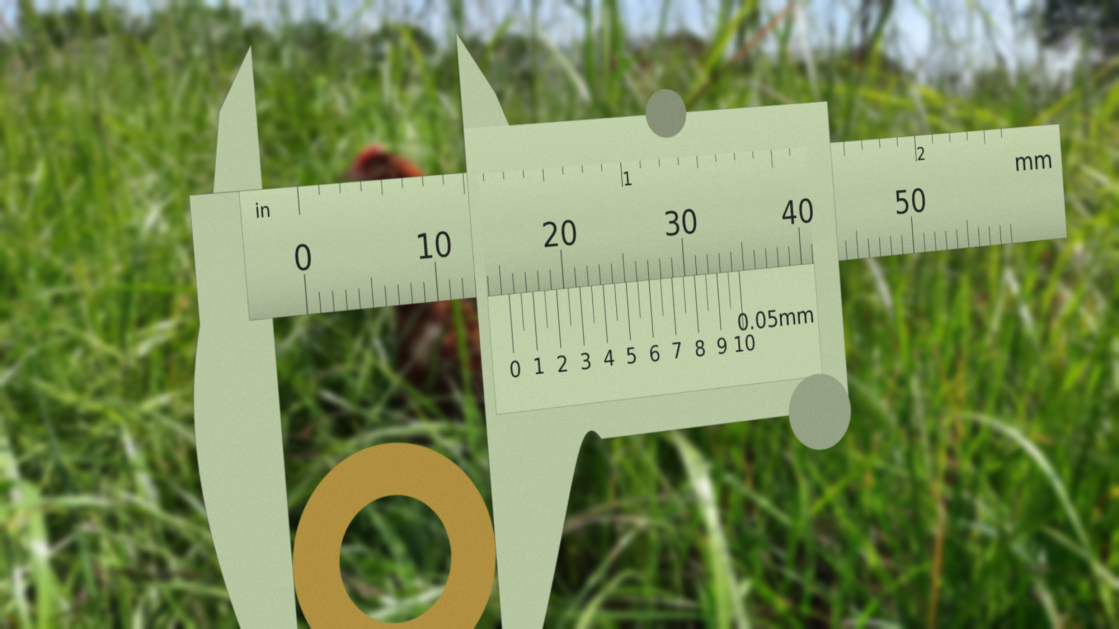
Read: 15.6mm
